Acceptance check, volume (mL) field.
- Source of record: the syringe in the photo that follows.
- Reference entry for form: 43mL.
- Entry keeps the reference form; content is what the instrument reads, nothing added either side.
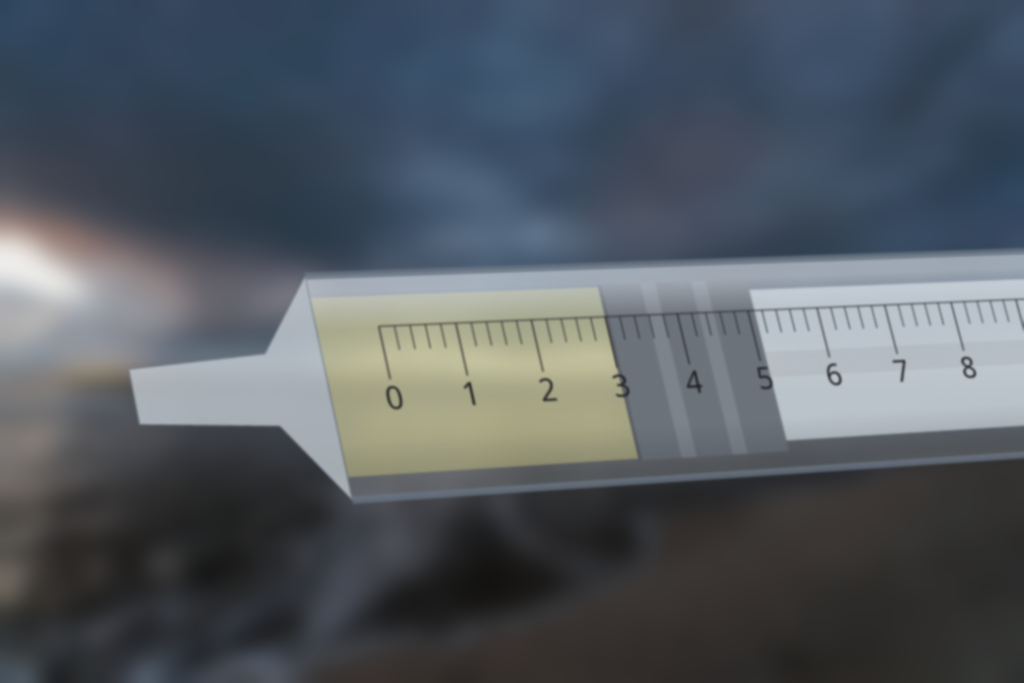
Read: 3mL
